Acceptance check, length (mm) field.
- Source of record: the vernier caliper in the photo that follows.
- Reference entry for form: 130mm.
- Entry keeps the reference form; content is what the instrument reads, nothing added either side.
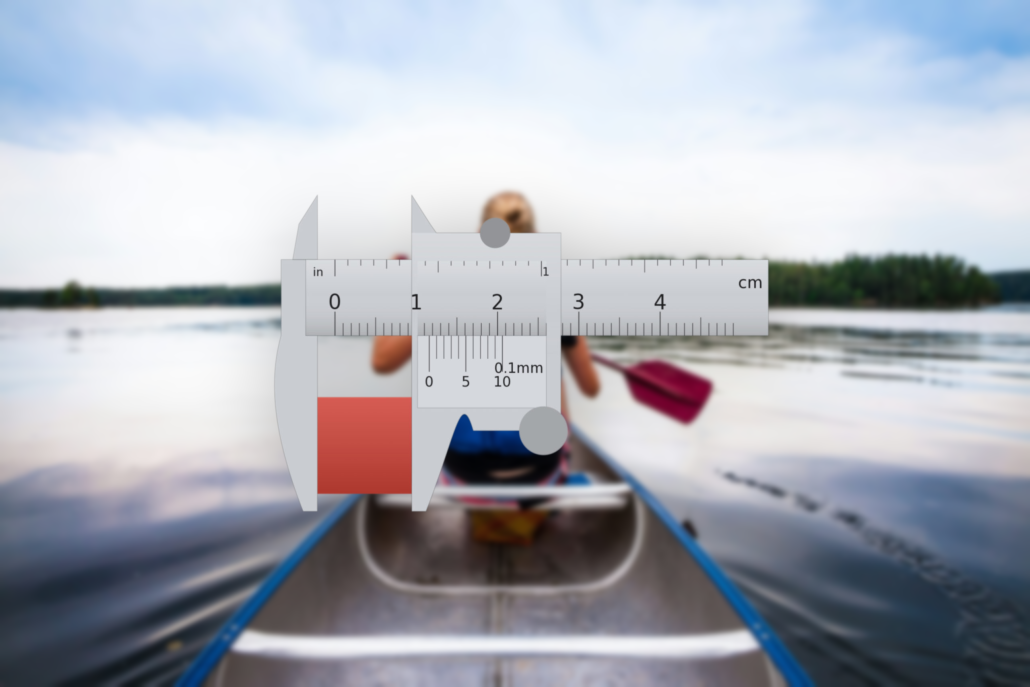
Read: 11.6mm
